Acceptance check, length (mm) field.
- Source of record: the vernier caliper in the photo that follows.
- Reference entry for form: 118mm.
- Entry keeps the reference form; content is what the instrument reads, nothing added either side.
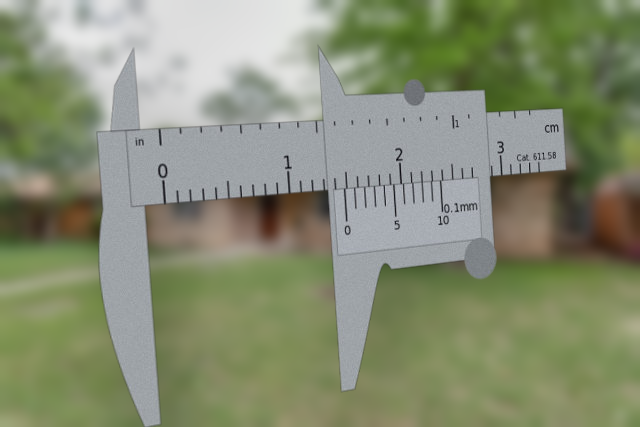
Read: 14.8mm
